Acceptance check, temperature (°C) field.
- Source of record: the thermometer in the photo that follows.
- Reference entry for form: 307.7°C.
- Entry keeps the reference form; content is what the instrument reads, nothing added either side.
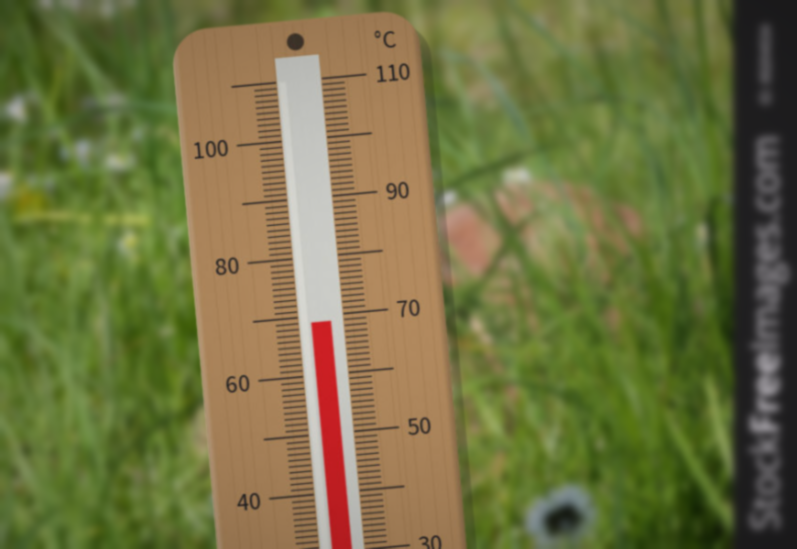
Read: 69°C
